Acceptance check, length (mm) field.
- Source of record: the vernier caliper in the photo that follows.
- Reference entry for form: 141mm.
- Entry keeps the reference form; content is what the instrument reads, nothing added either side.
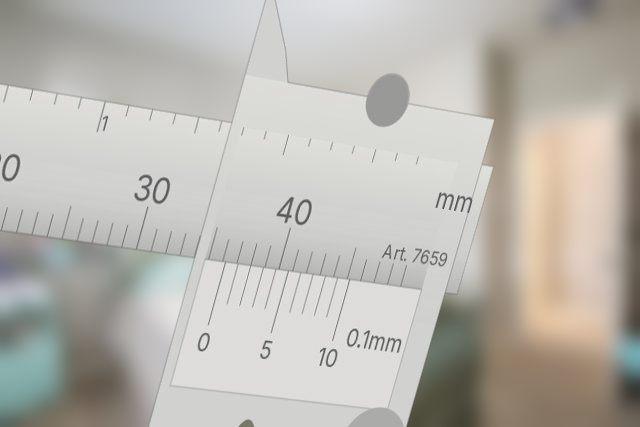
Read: 36.2mm
